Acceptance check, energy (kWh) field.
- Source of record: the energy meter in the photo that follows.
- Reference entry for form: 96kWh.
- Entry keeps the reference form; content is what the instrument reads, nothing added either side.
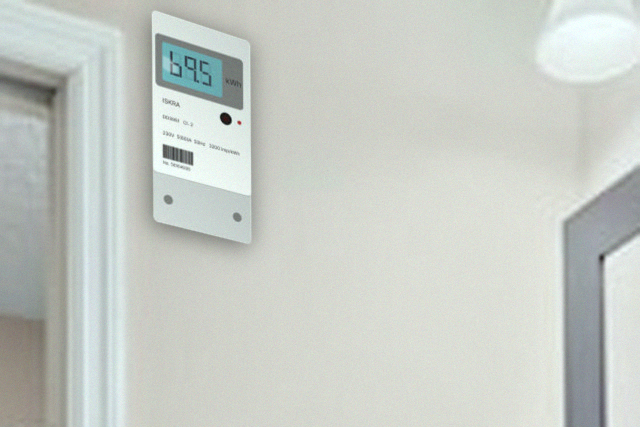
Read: 69.5kWh
